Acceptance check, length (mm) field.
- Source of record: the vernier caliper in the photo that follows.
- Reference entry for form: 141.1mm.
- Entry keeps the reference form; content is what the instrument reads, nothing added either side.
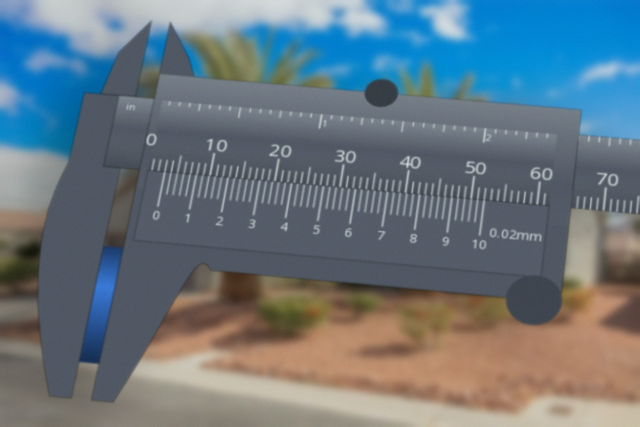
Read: 3.0mm
